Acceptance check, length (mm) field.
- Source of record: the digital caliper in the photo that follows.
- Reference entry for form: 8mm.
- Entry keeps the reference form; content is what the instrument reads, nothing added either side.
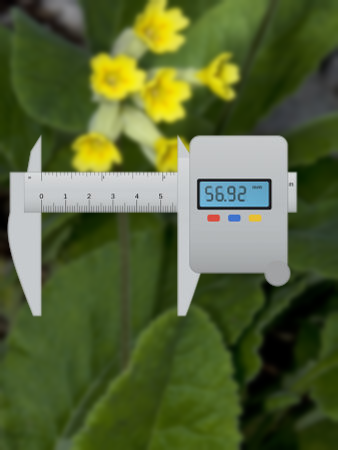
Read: 56.92mm
